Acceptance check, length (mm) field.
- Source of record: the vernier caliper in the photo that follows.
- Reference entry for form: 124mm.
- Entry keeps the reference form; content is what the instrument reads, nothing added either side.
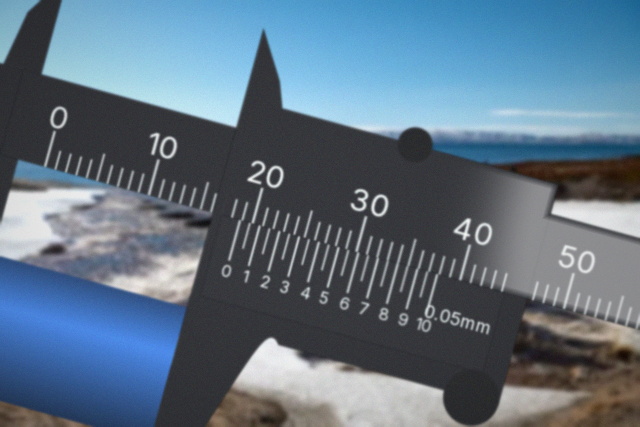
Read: 18.8mm
